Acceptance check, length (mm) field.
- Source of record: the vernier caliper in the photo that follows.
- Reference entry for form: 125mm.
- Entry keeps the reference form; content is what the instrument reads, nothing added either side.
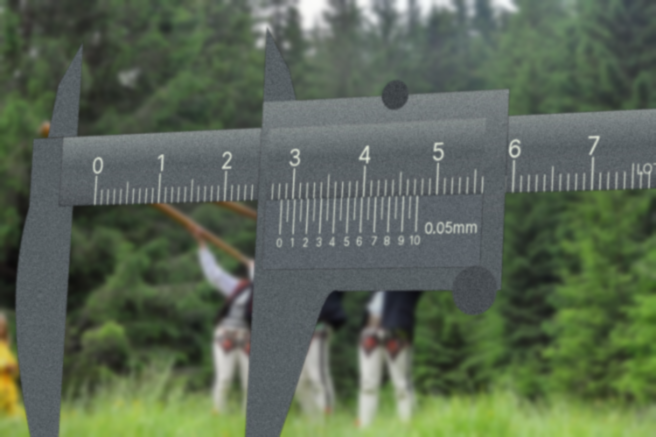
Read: 28.4mm
